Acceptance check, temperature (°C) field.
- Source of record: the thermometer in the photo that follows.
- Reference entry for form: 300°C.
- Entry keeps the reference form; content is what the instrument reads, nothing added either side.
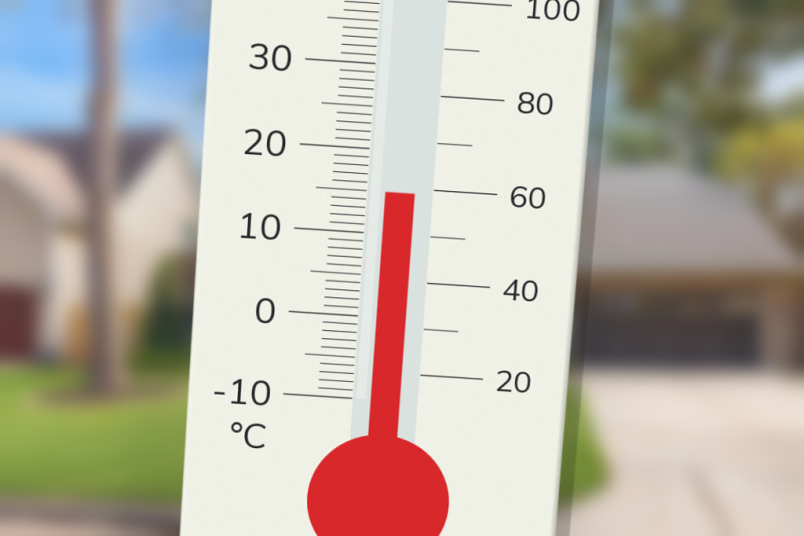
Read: 15°C
